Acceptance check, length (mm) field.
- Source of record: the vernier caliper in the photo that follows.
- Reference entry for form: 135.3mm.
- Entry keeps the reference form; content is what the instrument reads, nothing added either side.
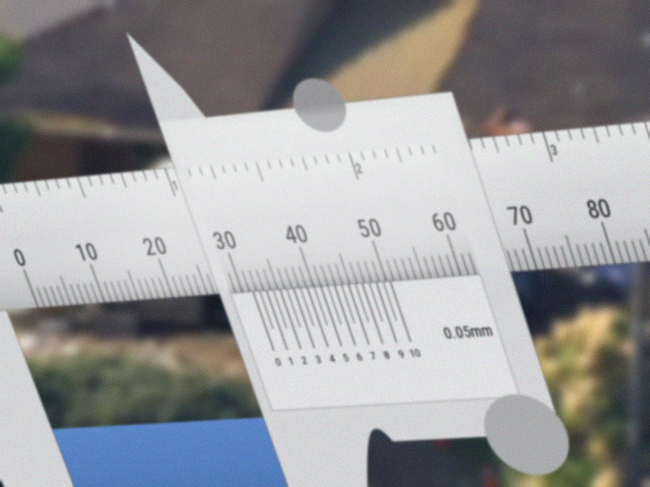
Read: 31.5mm
